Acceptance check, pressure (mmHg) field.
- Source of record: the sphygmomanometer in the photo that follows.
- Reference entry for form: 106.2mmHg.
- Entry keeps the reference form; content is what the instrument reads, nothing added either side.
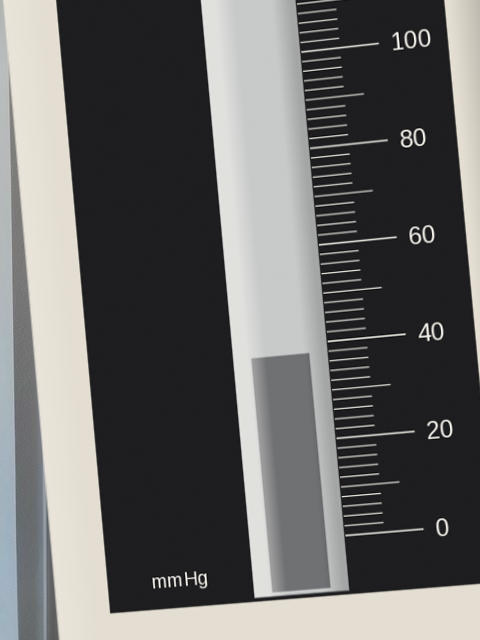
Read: 38mmHg
